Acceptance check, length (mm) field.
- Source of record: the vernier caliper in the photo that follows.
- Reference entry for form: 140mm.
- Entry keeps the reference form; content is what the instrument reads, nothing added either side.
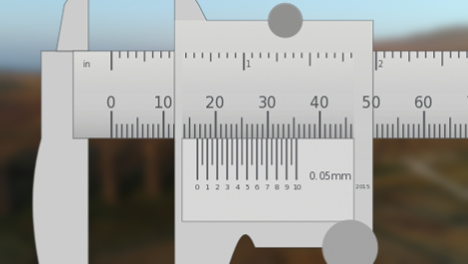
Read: 16.5mm
